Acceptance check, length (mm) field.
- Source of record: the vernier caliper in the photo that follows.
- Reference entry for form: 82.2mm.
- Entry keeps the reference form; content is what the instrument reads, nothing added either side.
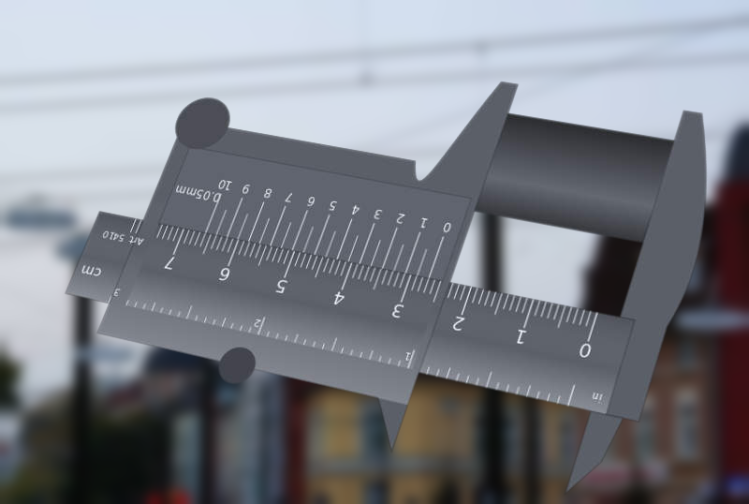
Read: 27.0mm
